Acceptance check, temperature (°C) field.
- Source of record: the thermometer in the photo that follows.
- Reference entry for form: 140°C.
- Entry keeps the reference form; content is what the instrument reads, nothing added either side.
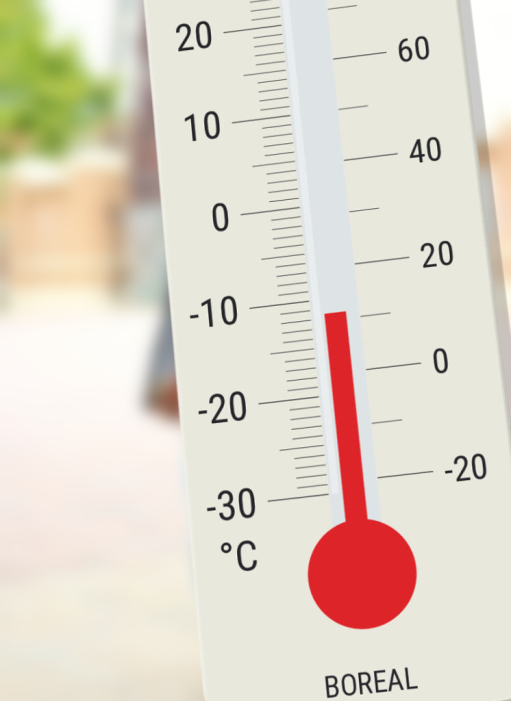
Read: -11.5°C
